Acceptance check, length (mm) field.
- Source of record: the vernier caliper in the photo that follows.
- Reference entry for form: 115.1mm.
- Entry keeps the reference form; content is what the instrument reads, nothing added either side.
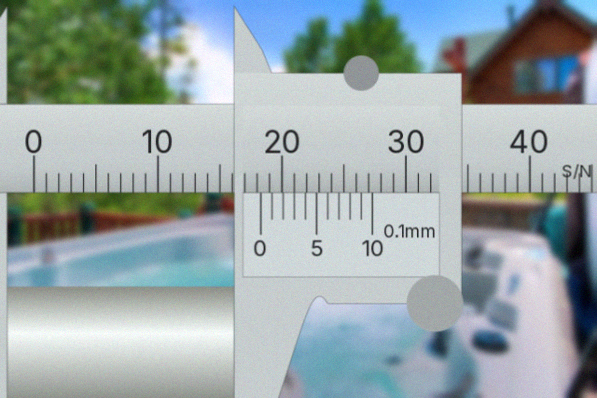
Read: 18.3mm
